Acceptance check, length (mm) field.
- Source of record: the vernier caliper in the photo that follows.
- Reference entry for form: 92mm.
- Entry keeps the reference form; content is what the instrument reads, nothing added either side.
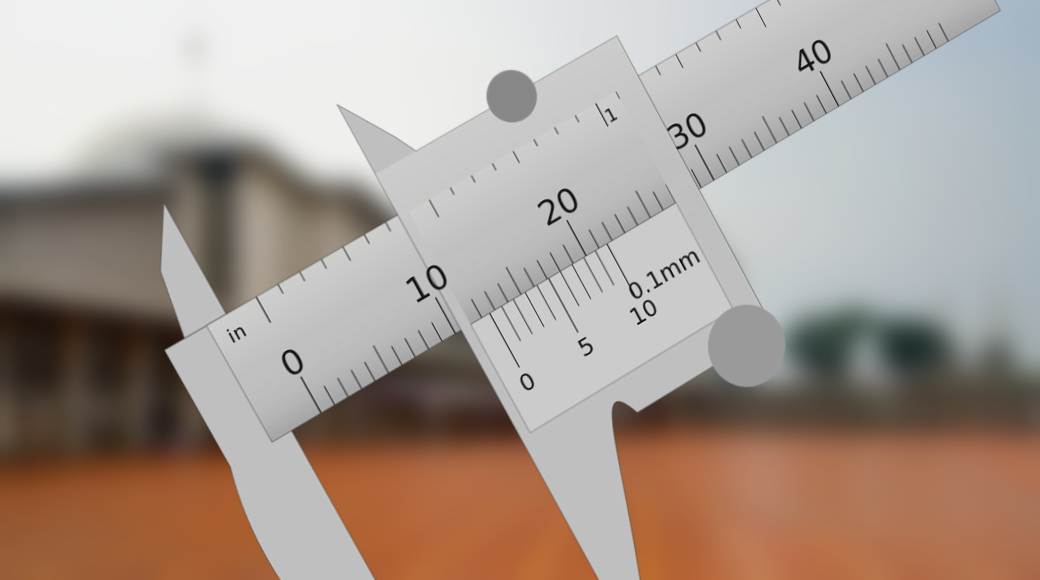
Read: 12.6mm
